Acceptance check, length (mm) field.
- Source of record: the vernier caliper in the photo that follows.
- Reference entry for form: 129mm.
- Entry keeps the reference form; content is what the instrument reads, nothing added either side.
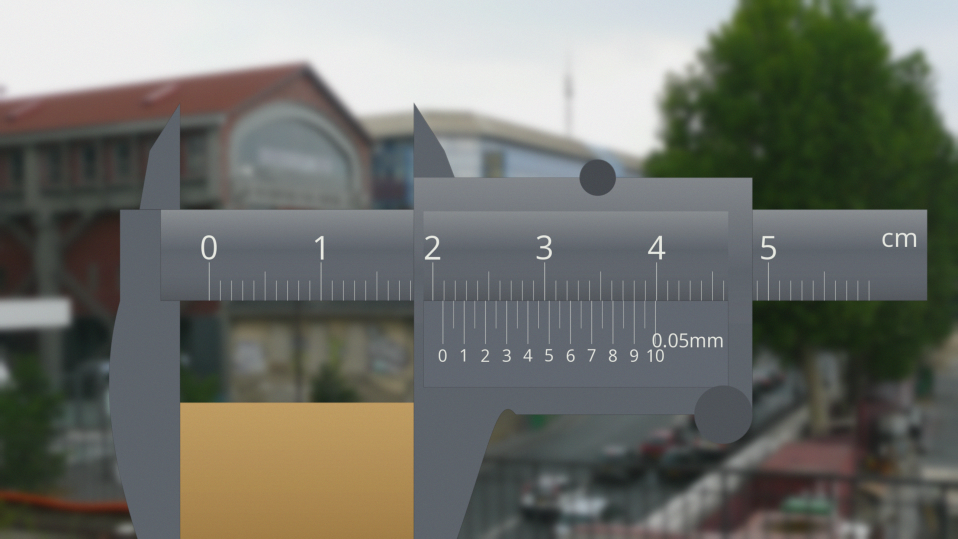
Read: 20.9mm
